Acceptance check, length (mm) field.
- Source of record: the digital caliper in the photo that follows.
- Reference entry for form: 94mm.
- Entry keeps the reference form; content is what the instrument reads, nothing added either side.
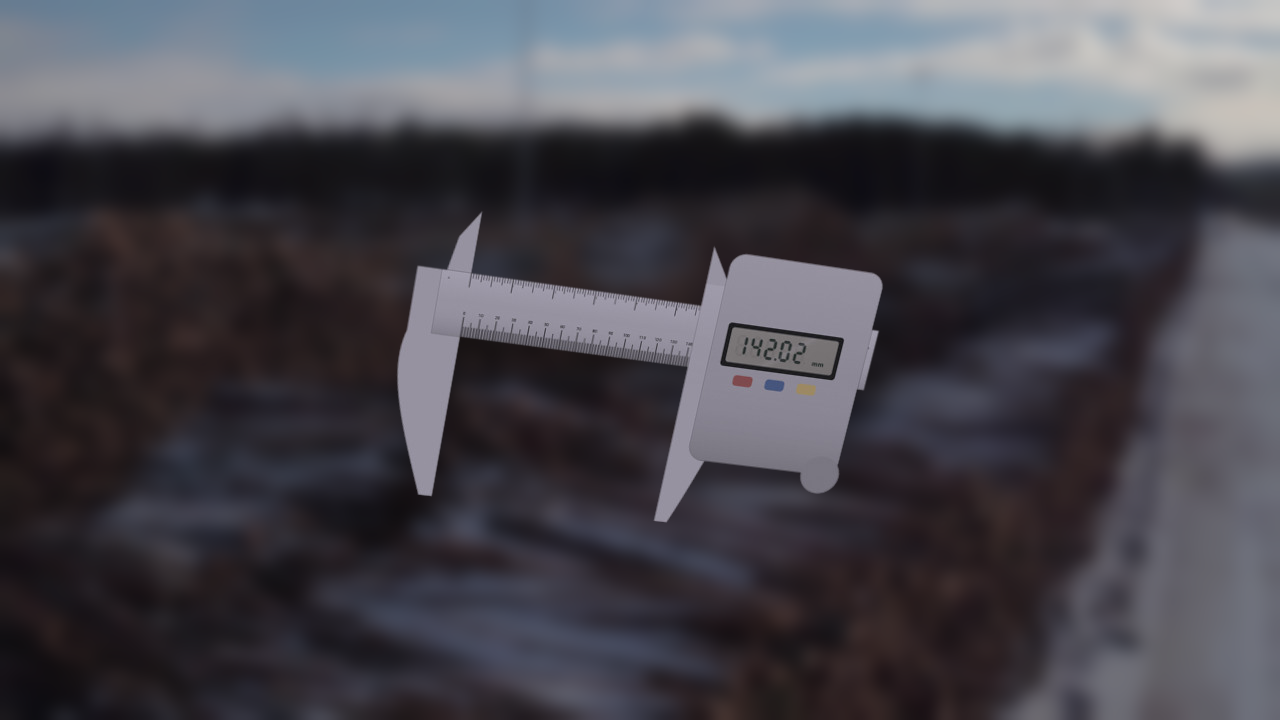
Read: 142.02mm
